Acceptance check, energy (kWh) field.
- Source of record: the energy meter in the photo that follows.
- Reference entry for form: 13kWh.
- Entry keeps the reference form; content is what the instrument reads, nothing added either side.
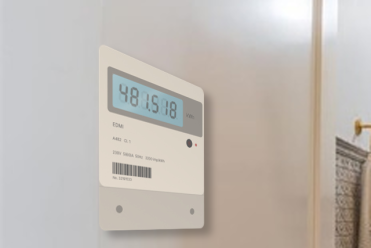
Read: 481.518kWh
